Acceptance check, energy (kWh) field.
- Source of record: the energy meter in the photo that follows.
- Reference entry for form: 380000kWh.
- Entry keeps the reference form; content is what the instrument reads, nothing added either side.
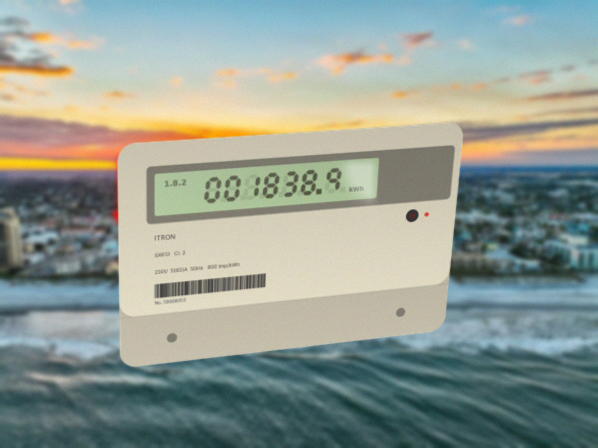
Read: 1838.9kWh
